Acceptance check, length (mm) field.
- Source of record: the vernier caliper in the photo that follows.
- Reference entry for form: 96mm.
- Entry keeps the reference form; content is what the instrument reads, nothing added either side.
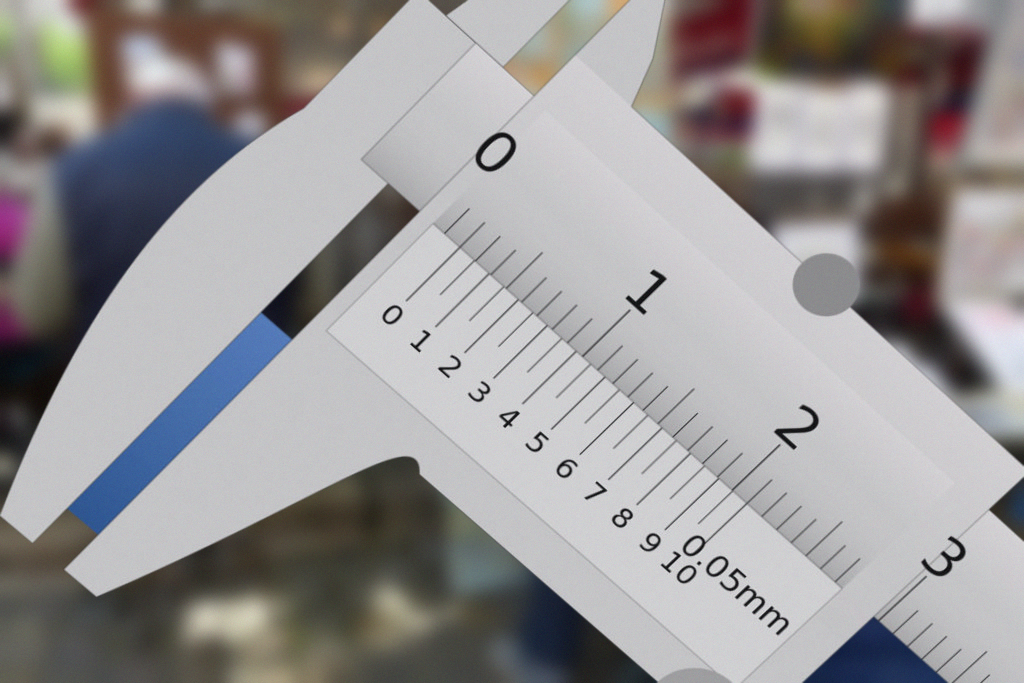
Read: 2.0mm
